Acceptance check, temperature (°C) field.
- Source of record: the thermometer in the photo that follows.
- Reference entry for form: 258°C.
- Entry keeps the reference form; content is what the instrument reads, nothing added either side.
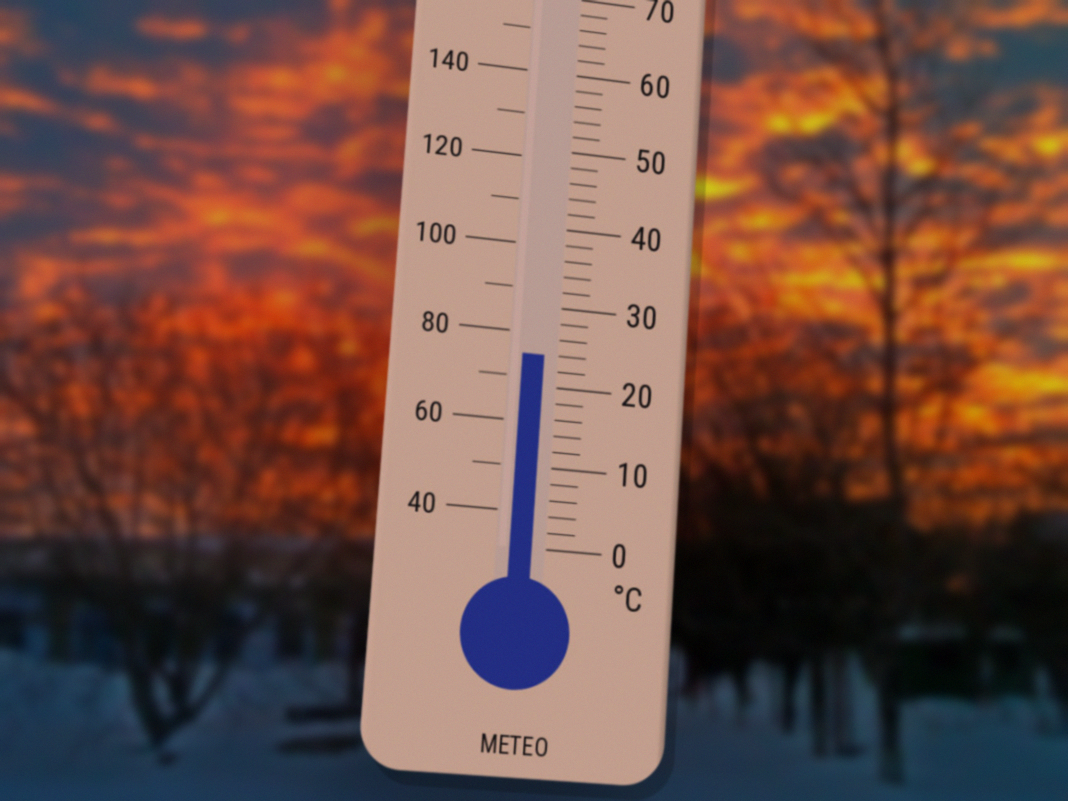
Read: 24°C
